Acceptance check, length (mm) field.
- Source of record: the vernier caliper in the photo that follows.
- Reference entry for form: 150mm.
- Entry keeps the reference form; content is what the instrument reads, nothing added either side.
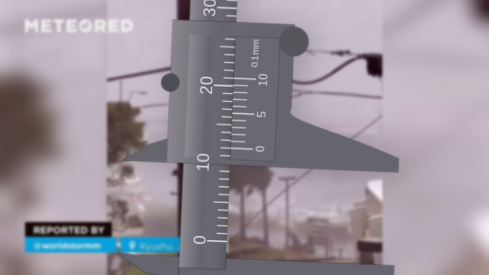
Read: 12.0mm
